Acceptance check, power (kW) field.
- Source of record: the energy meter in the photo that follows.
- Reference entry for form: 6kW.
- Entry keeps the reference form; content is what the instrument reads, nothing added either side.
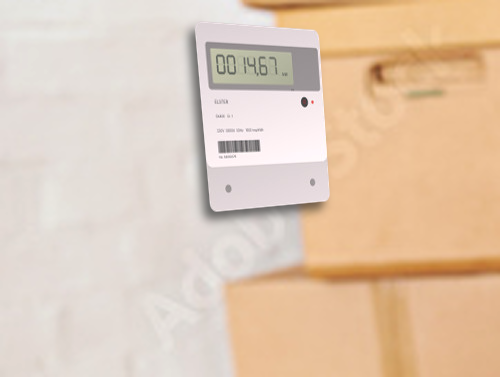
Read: 14.67kW
